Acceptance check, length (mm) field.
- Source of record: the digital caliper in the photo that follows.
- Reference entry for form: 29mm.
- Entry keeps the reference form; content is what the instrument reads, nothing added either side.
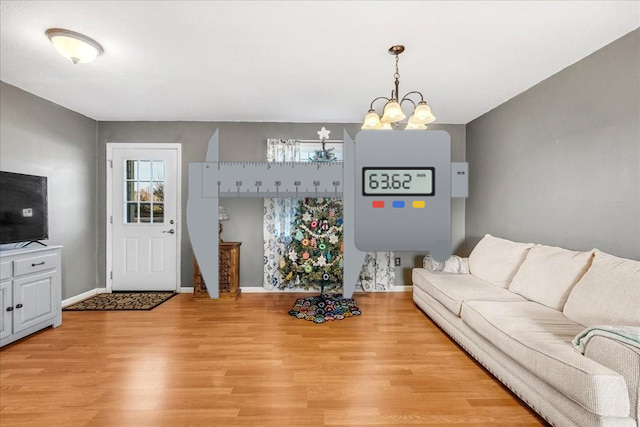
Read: 63.62mm
